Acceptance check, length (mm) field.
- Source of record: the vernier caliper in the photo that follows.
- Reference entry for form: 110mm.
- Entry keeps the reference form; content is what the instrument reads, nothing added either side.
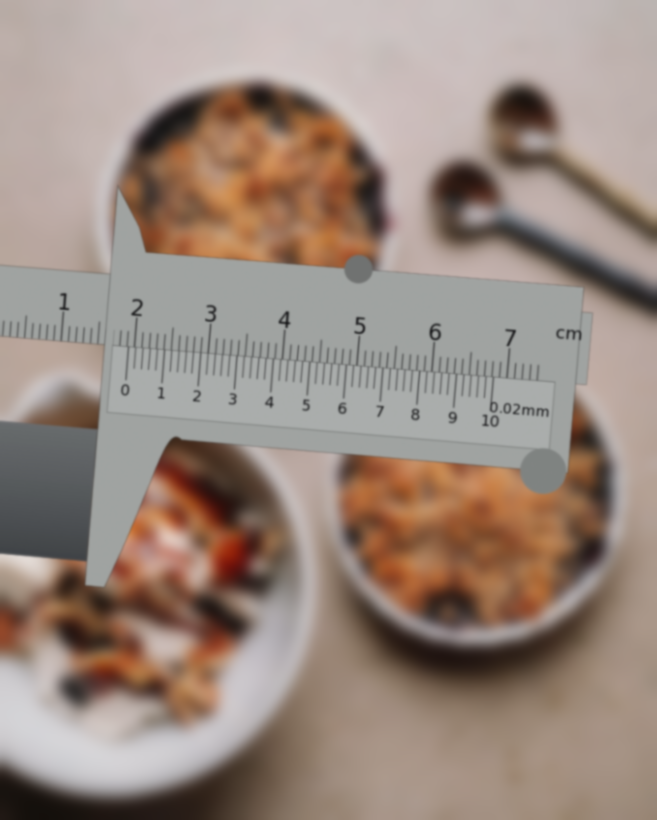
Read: 19.2mm
